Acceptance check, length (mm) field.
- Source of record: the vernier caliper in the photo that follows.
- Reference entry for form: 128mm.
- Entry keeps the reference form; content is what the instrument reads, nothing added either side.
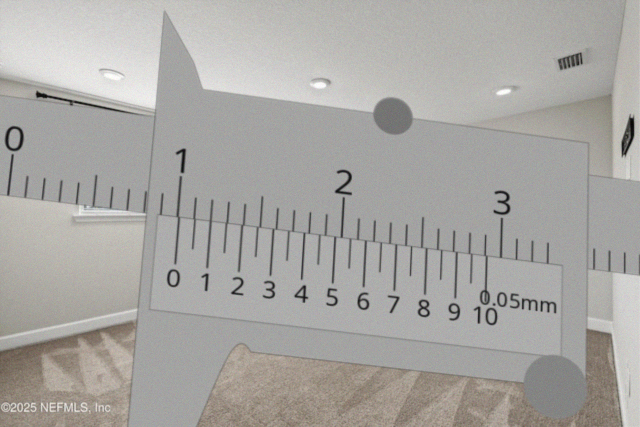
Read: 10.1mm
